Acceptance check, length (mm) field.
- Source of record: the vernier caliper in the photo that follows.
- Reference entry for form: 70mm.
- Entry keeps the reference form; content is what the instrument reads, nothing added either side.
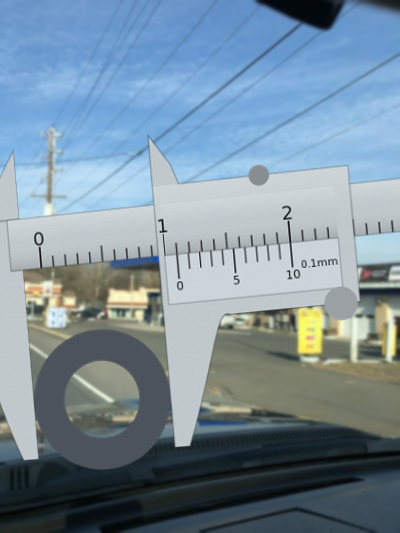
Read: 11.0mm
